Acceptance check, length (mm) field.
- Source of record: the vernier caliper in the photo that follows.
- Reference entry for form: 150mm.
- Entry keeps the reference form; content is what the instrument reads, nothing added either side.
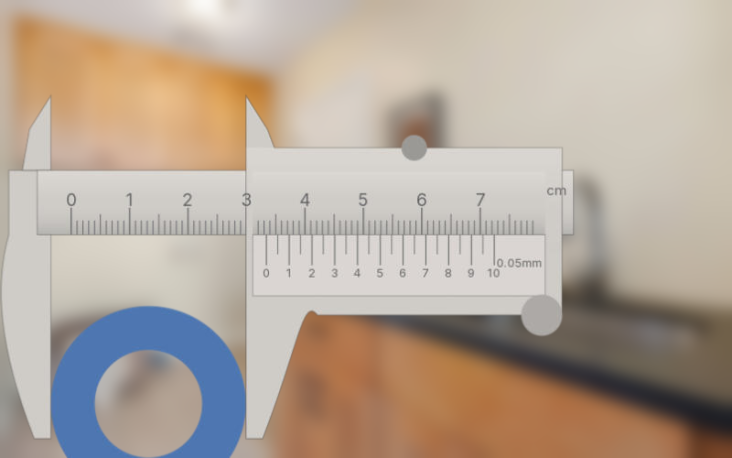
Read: 33.4mm
